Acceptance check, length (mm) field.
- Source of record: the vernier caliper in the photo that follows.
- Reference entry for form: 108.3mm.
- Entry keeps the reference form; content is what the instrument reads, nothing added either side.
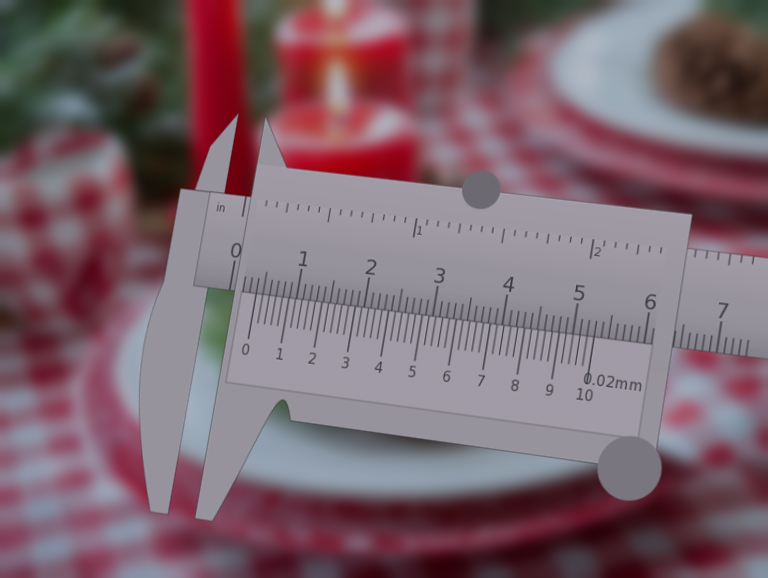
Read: 4.0mm
